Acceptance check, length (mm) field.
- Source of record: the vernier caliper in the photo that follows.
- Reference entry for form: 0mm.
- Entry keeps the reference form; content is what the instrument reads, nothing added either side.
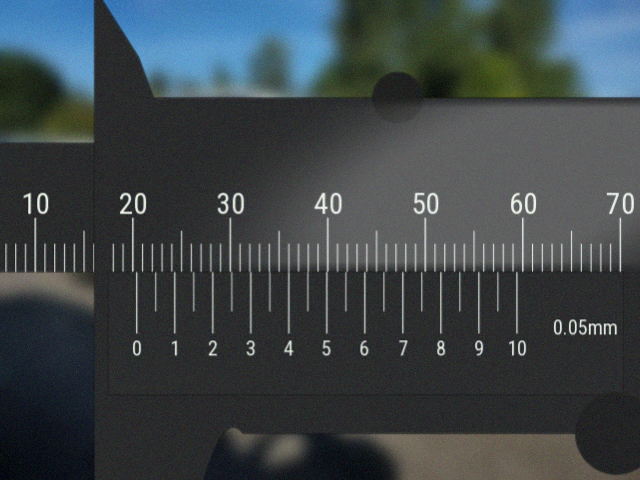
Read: 20.4mm
